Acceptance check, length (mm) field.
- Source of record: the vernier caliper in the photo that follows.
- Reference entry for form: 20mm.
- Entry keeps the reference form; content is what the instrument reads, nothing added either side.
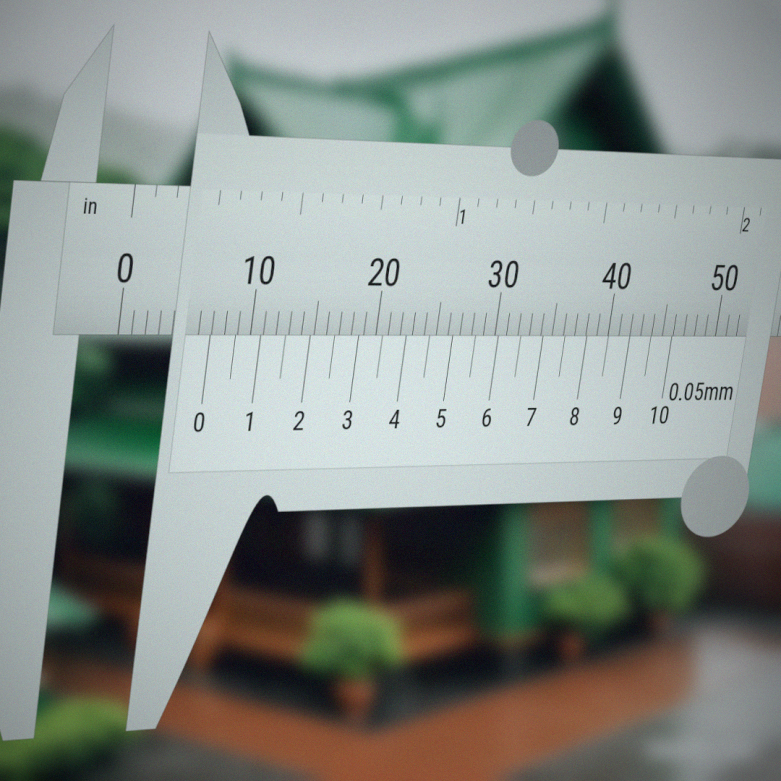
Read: 6.9mm
